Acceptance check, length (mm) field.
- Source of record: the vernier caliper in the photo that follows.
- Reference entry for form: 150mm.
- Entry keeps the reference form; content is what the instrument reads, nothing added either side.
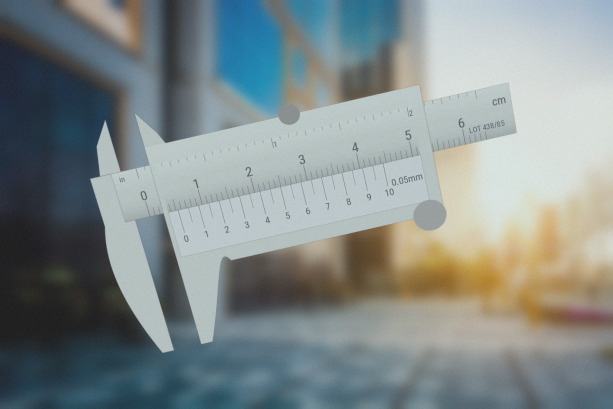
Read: 5.4mm
